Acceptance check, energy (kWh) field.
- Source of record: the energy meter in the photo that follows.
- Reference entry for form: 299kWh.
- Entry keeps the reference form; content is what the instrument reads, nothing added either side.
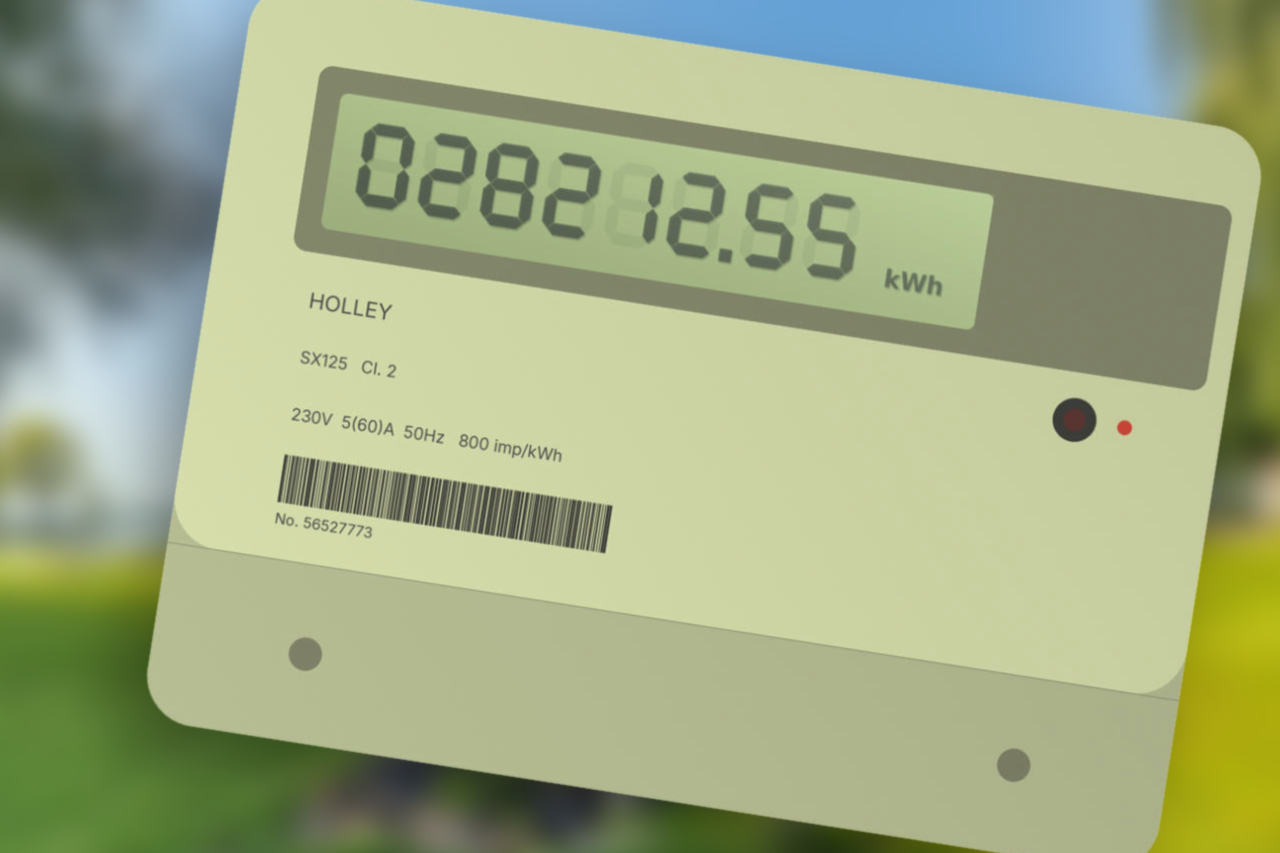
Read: 28212.55kWh
